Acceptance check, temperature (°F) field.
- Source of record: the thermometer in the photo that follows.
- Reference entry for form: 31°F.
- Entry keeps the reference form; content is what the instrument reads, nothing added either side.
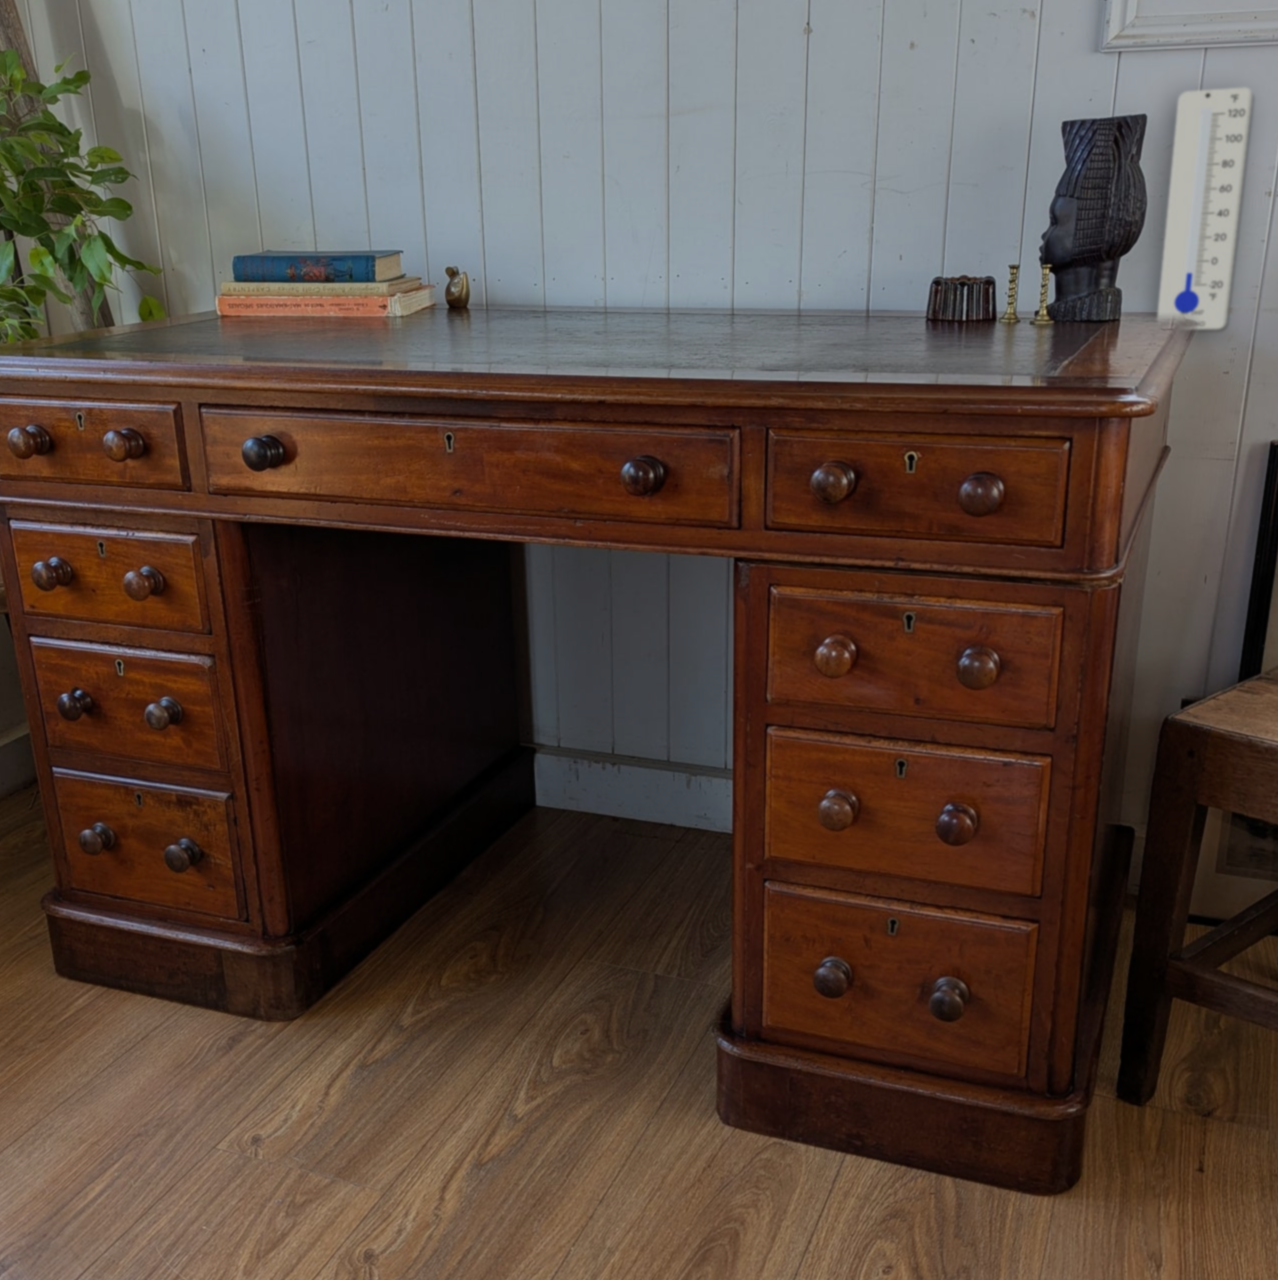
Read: -10°F
